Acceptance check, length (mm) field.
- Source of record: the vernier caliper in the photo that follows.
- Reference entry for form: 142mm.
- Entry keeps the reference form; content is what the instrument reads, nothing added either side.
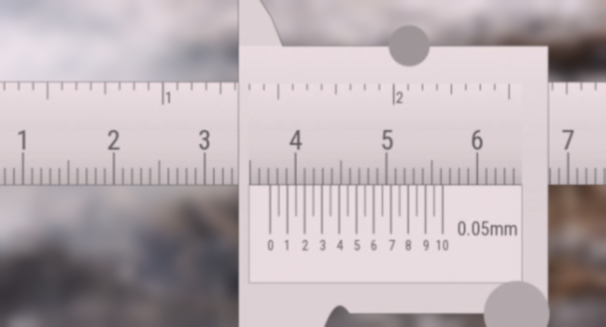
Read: 37.2mm
